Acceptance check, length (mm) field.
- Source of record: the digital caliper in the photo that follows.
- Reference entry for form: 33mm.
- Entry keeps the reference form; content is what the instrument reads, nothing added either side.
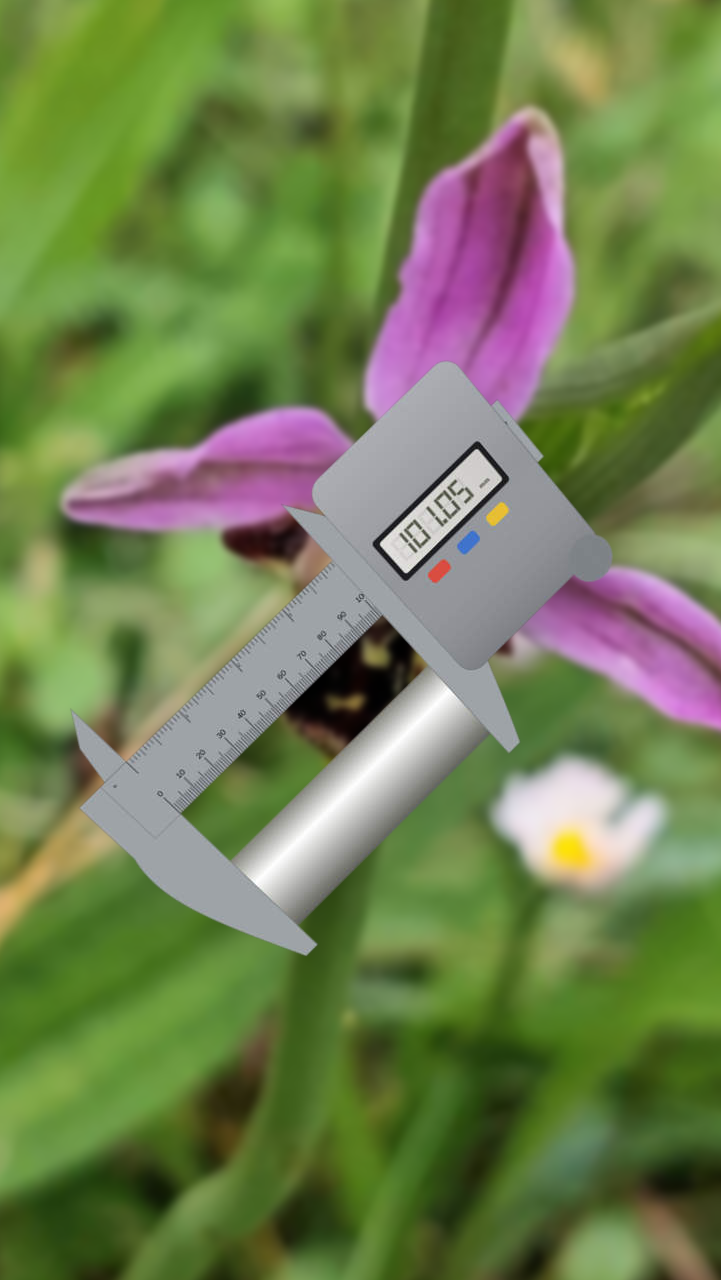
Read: 101.05mm
